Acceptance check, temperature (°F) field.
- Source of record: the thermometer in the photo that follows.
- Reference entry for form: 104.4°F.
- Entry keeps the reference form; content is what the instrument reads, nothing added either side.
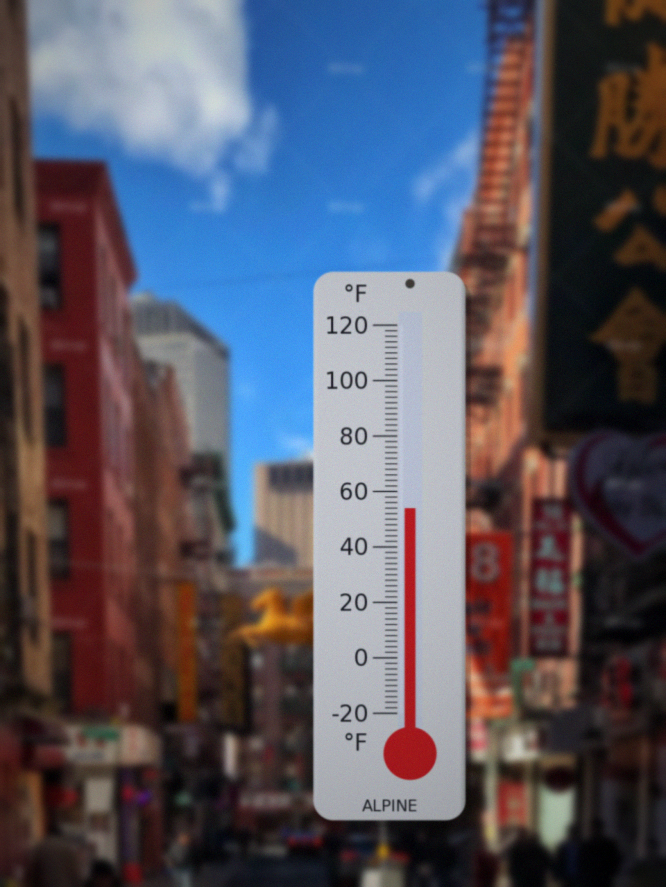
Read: 54°F
